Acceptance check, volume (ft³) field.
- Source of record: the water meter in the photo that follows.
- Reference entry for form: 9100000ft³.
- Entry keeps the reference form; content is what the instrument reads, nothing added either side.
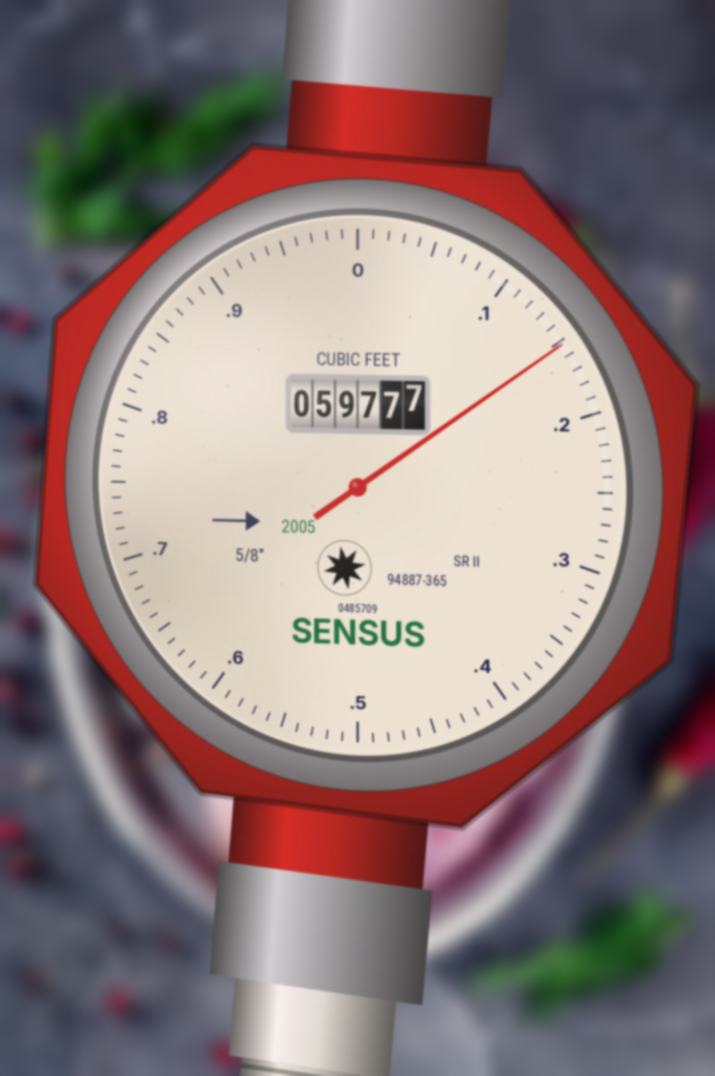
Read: 59777.15ft³
